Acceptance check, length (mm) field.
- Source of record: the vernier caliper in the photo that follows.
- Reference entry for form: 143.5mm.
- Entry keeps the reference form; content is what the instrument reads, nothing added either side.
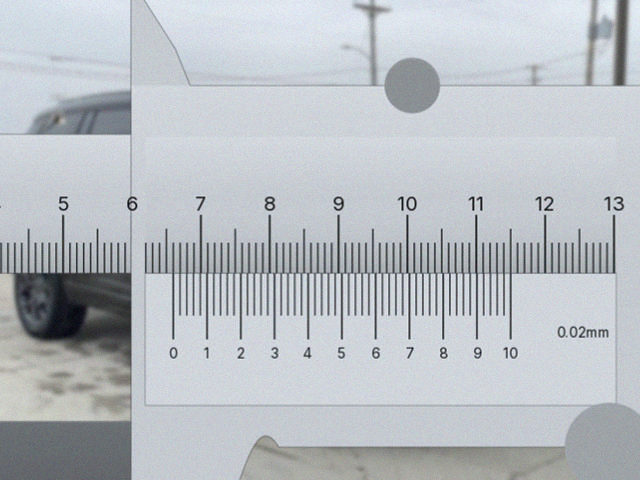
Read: 66.0mm
